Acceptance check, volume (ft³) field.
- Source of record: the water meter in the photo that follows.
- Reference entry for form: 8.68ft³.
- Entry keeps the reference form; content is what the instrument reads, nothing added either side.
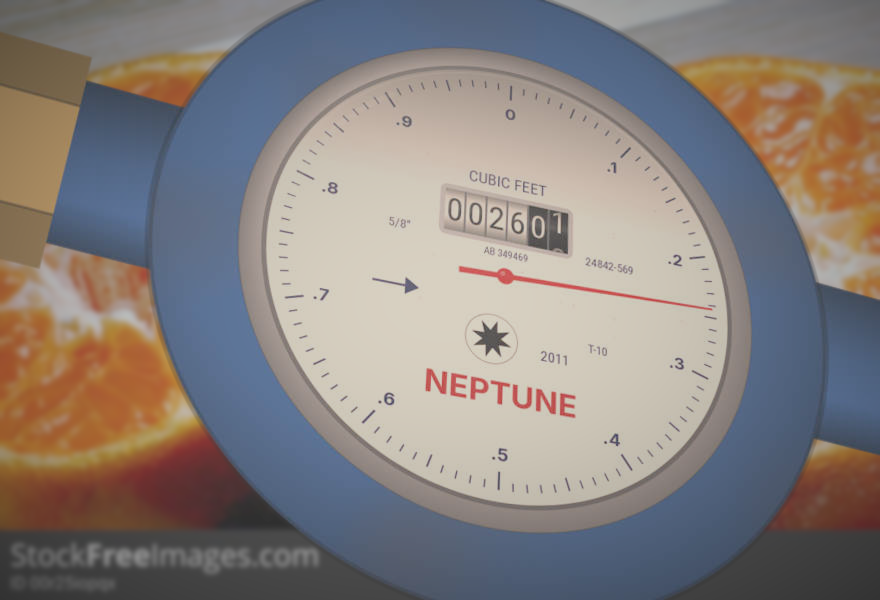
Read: 2601.24ft³
